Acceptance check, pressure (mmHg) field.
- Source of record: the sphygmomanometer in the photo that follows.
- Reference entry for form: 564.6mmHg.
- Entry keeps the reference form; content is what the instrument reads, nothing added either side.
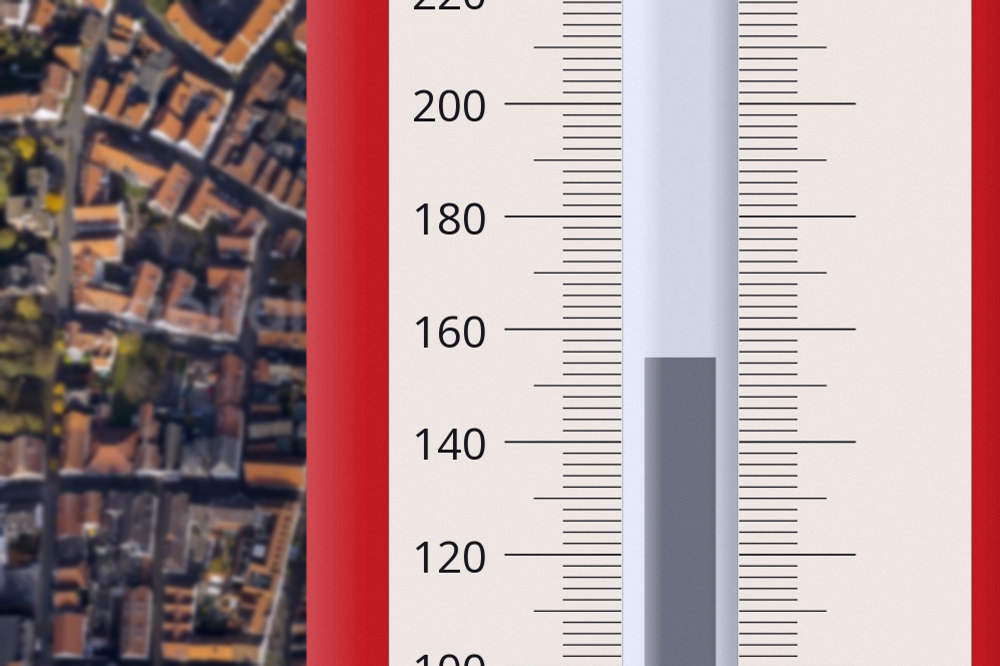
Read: 155mmHg
